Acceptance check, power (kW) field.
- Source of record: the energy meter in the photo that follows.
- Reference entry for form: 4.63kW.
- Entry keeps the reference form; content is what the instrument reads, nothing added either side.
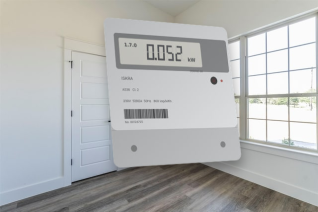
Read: 0.052kW
